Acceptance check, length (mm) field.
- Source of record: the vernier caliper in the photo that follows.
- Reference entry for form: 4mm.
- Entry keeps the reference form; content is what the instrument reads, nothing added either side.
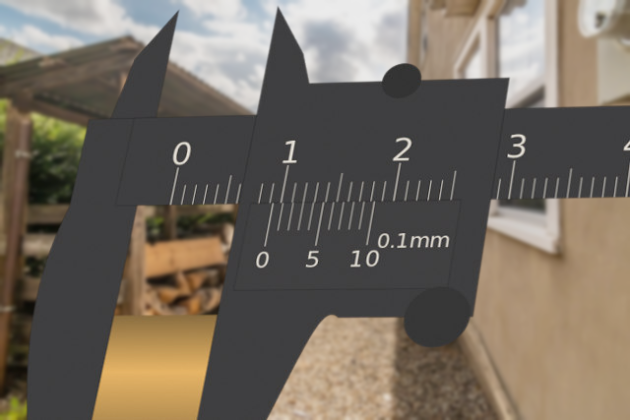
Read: 9.3mm
